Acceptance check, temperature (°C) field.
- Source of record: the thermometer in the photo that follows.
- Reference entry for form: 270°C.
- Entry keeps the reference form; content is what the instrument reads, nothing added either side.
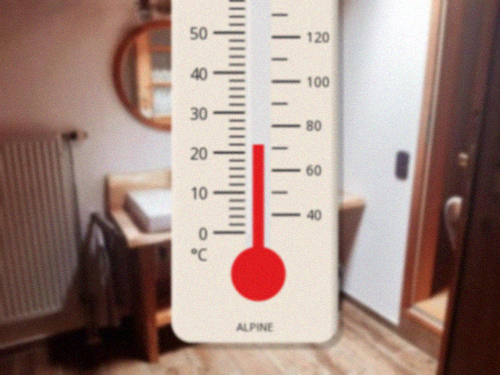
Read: 22°C
